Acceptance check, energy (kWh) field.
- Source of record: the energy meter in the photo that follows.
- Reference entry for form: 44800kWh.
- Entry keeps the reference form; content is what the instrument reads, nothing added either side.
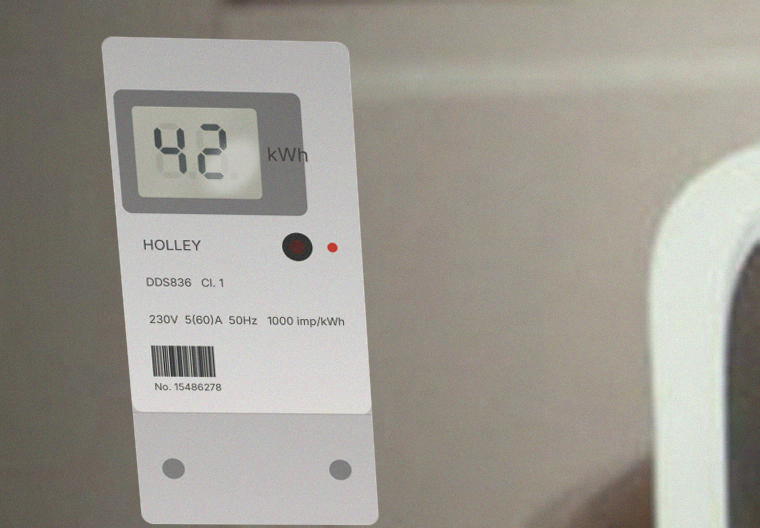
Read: 42kWh
